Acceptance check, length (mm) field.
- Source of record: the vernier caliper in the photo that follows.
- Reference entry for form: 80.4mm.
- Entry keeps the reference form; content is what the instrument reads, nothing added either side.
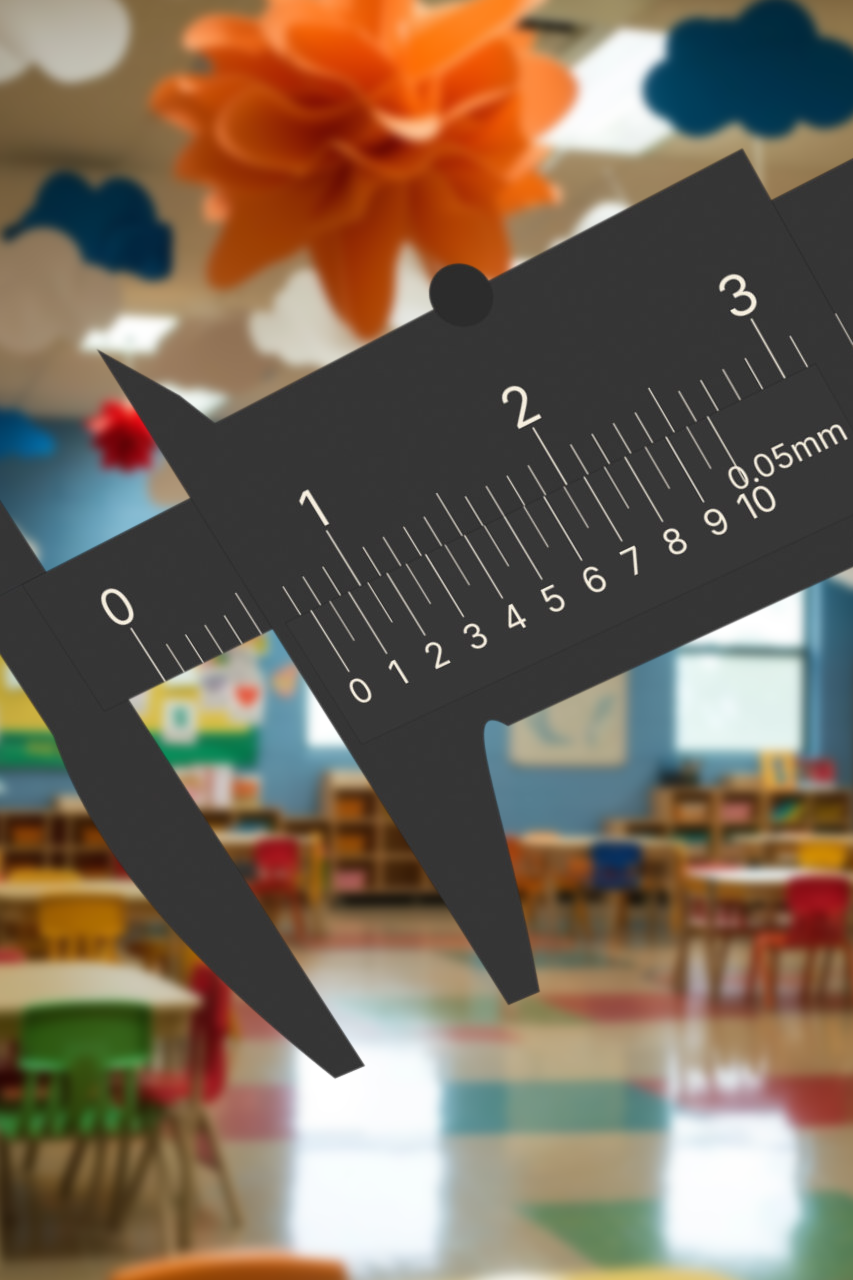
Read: 7.5mm
